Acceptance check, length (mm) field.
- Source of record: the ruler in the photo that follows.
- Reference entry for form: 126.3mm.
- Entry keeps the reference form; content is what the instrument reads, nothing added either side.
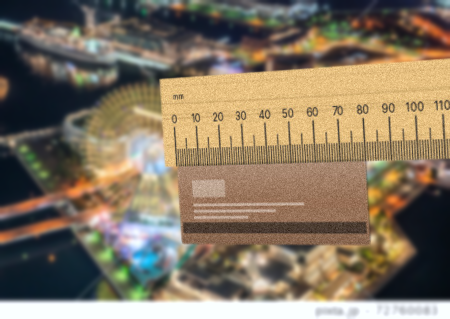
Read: 80mm
